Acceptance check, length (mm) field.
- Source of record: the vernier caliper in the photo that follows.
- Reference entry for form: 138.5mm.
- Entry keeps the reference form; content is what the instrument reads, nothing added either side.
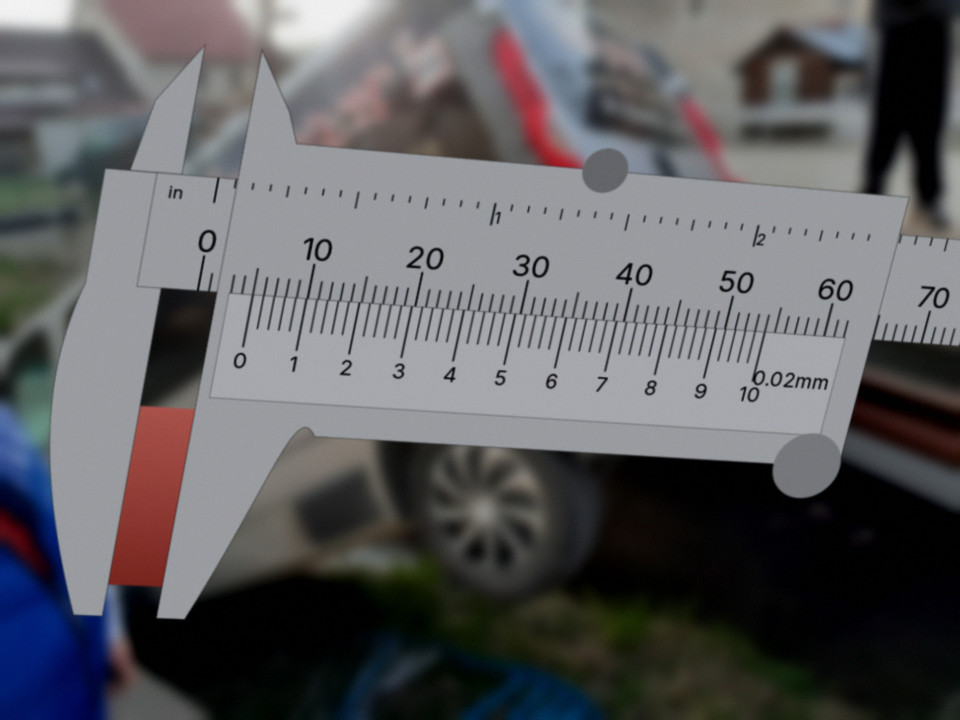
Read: 5.0mm
